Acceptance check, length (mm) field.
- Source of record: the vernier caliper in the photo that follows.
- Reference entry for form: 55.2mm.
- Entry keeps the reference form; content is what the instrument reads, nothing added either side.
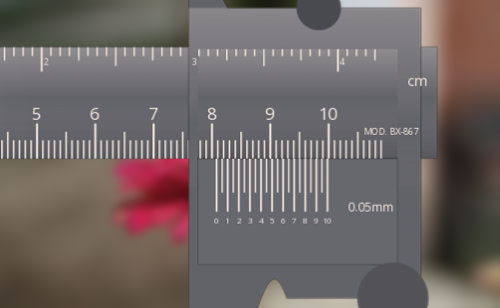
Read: 80.8mm
